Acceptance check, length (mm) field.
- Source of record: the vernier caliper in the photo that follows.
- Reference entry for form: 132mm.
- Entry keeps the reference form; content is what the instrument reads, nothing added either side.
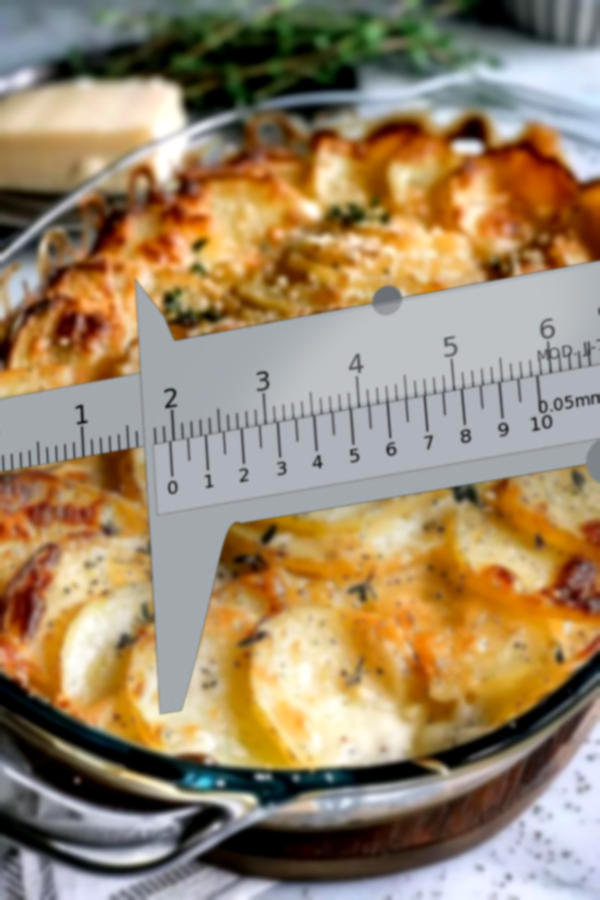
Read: 19.6mm
